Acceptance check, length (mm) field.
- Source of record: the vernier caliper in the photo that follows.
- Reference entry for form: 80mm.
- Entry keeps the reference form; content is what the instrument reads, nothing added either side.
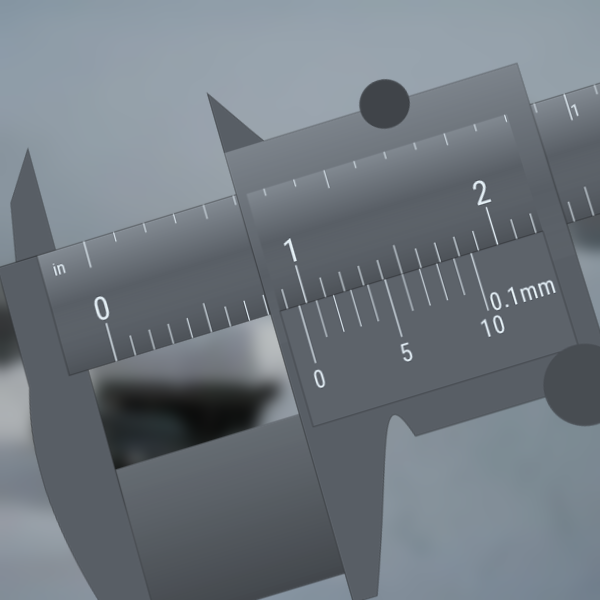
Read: 9.6mm
